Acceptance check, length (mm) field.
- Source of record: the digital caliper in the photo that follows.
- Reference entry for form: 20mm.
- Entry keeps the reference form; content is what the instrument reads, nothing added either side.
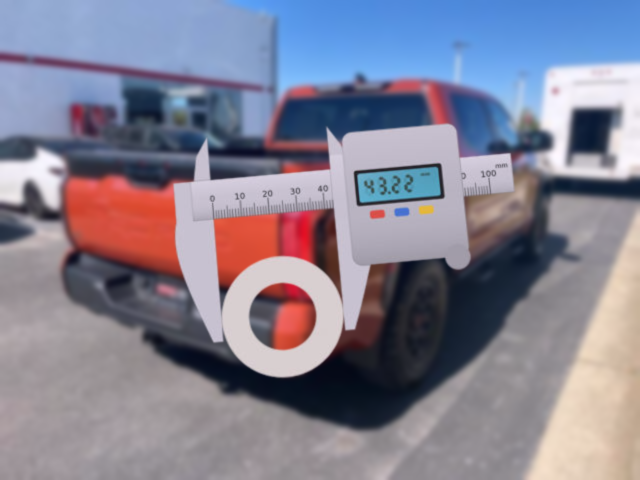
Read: 43.22mm
